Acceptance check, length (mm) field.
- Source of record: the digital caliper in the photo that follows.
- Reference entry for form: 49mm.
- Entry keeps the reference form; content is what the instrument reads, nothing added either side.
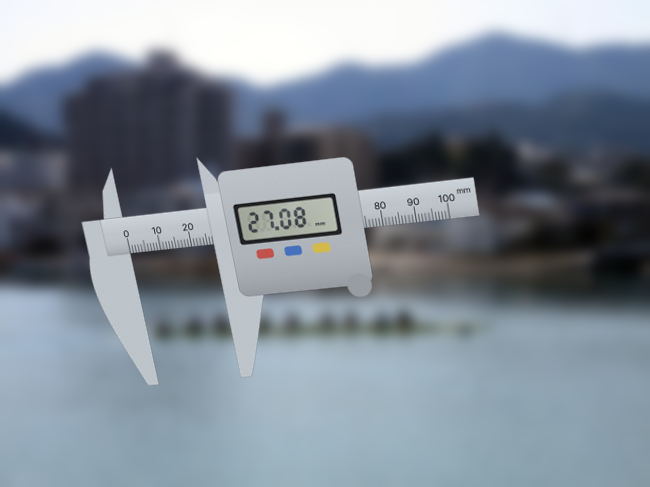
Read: 27.08mm
